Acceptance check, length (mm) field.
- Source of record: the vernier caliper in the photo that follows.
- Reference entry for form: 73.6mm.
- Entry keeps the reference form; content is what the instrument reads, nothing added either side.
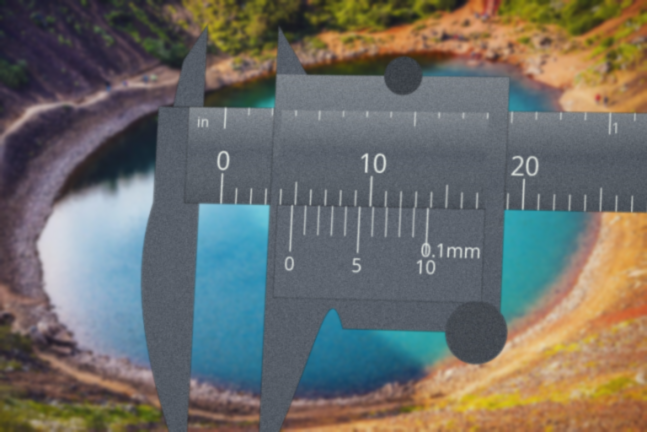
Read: 4.8mm
